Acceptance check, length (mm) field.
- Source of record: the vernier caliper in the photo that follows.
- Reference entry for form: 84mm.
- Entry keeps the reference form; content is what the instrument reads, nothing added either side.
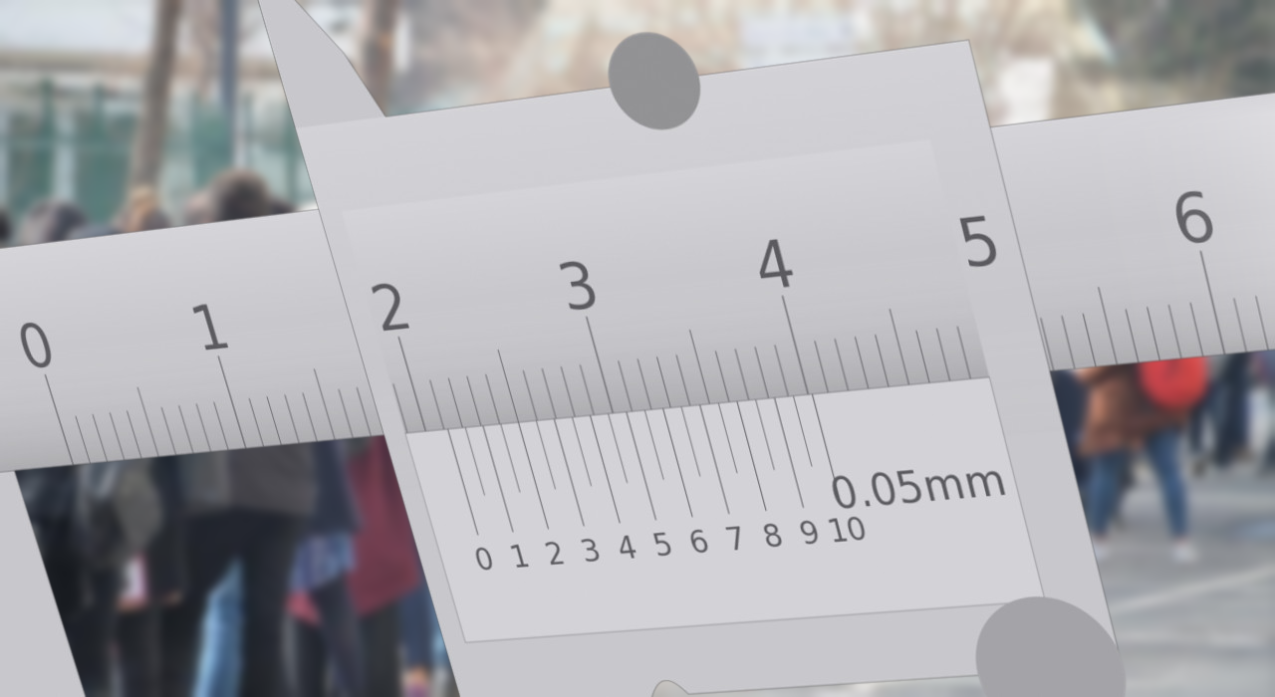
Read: 21.2mm
